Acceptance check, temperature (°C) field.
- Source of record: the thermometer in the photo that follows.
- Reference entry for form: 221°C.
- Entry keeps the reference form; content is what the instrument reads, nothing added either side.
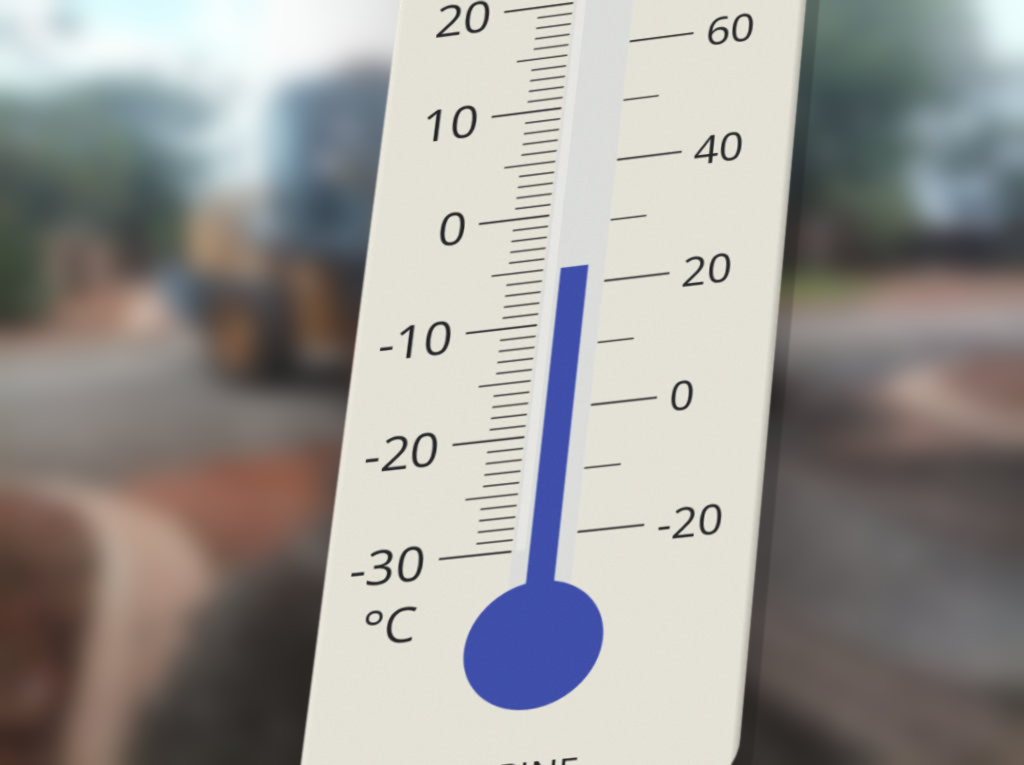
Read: -5°C
